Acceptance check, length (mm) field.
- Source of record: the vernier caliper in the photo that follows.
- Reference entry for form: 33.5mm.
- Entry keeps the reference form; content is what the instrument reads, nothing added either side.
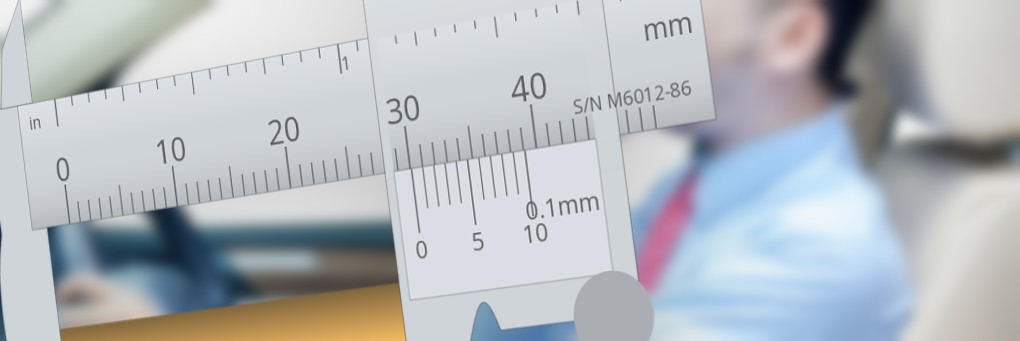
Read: 30.1mm
